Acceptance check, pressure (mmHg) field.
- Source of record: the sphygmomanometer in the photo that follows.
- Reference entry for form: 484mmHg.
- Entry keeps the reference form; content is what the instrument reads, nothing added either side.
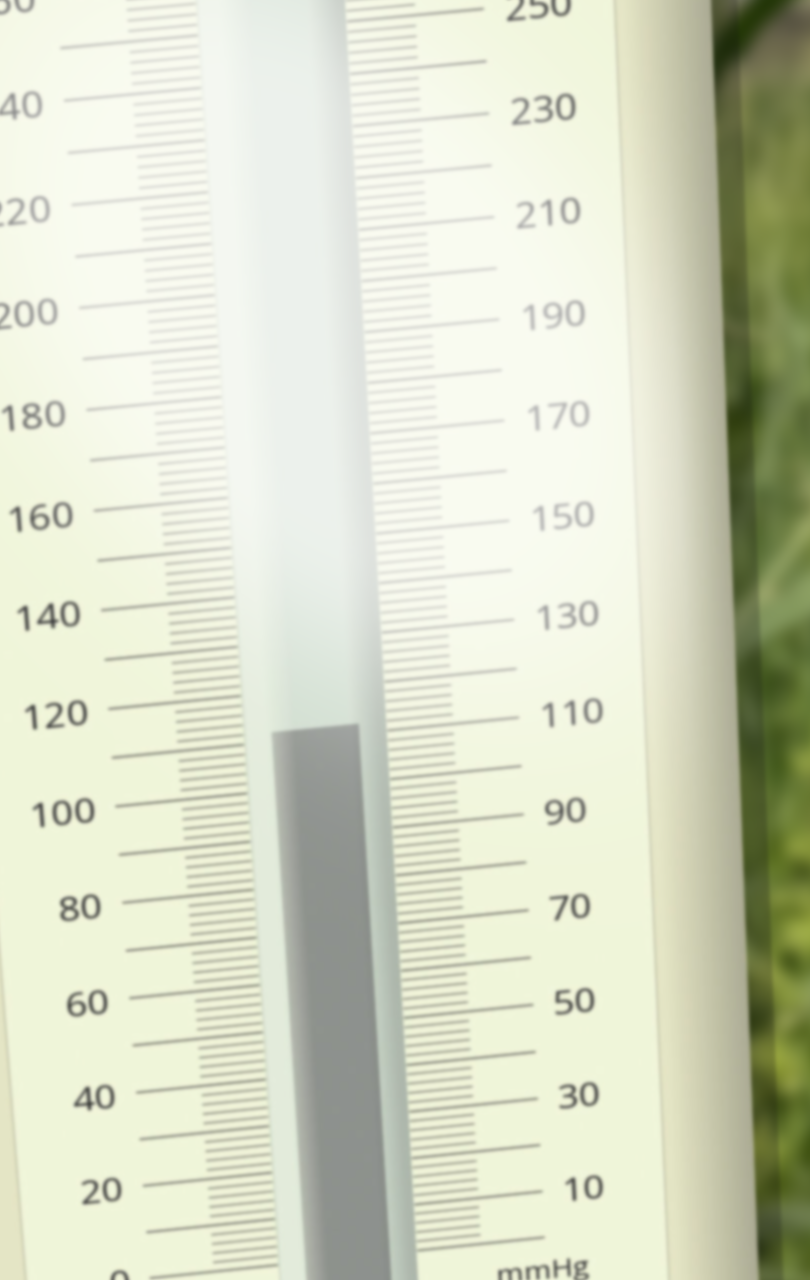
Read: 112mmHg
